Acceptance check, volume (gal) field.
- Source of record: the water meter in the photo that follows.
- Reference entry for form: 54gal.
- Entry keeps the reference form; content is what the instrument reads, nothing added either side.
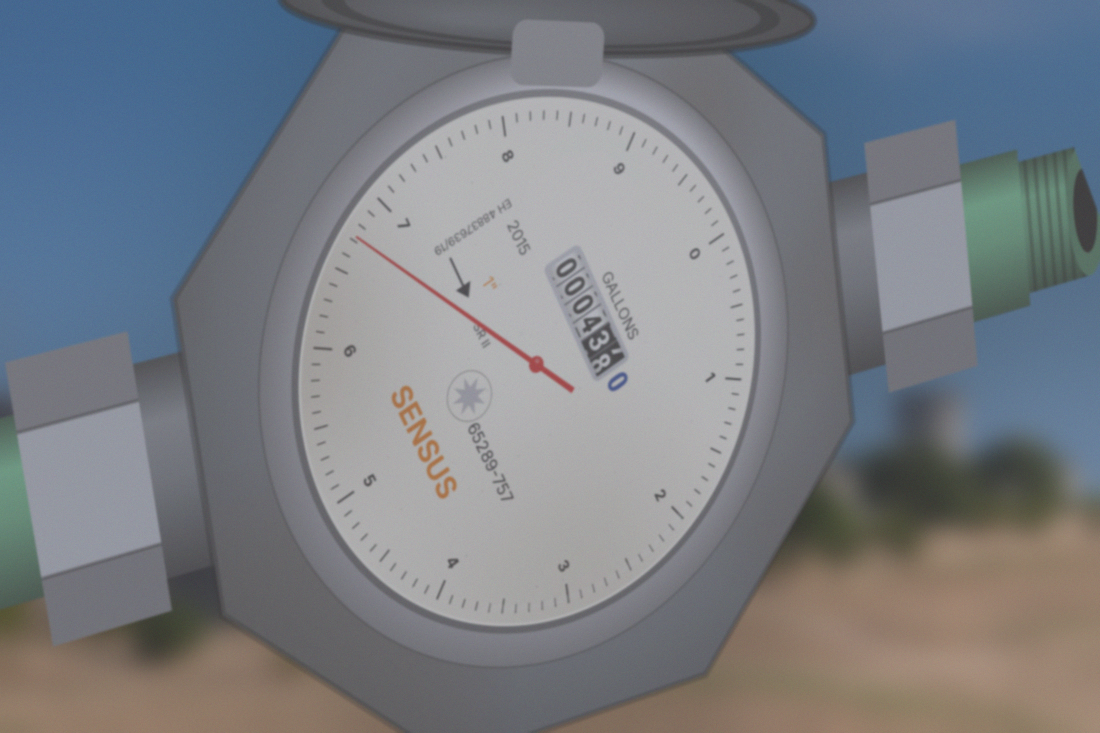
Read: 4376.7gal
